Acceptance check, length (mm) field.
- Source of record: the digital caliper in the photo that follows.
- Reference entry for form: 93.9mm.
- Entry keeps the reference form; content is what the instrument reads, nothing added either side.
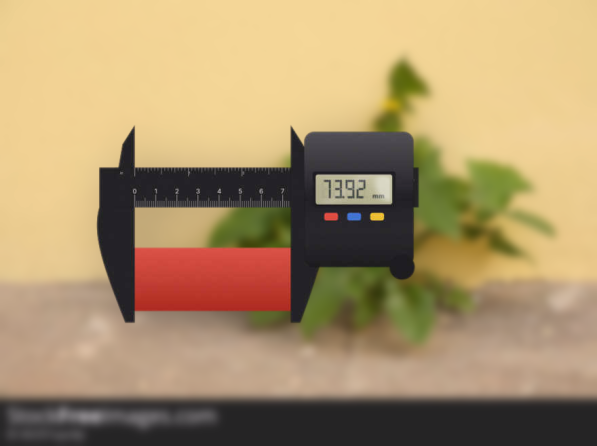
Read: 73.92mm
